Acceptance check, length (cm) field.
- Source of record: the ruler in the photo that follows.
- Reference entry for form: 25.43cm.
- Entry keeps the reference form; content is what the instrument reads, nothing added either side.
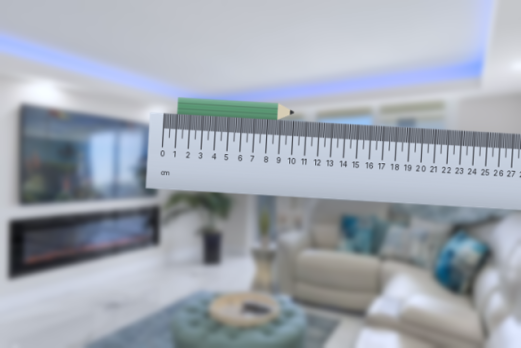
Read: 9cm
